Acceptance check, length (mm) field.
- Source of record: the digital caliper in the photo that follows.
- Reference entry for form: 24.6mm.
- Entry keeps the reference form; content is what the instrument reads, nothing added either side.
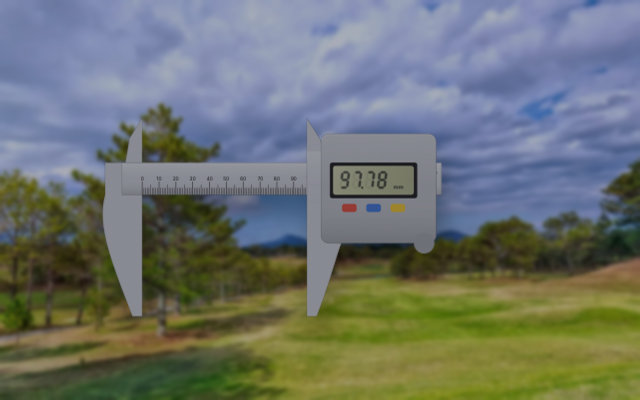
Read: 97.78mm
